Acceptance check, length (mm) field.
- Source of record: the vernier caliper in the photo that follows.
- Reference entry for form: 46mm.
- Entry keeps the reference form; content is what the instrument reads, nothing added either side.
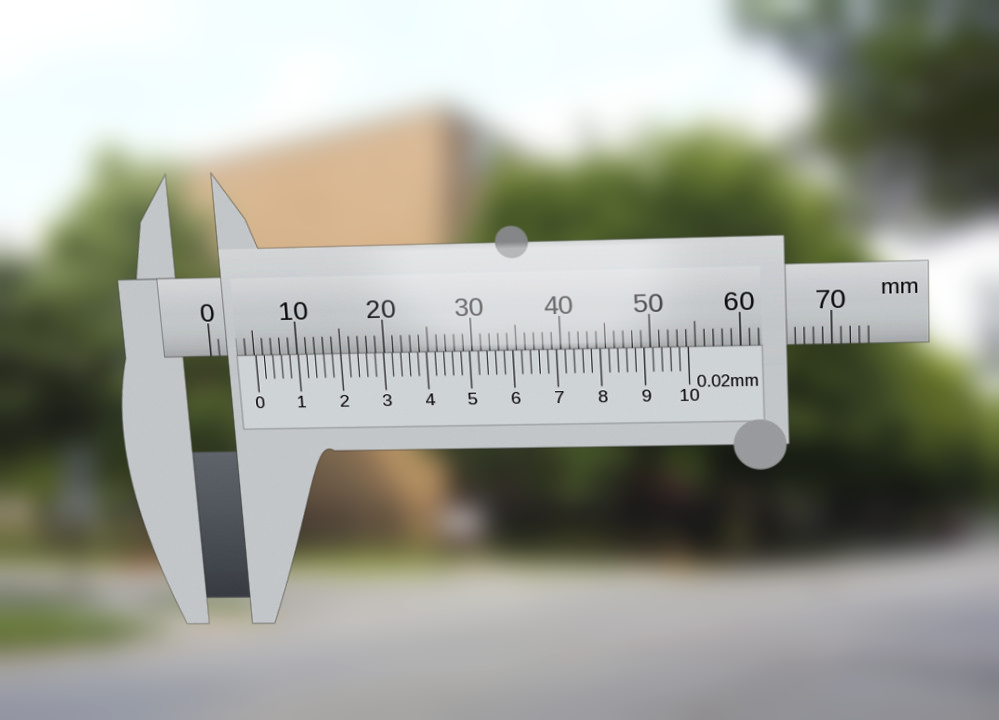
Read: 5.2mm
